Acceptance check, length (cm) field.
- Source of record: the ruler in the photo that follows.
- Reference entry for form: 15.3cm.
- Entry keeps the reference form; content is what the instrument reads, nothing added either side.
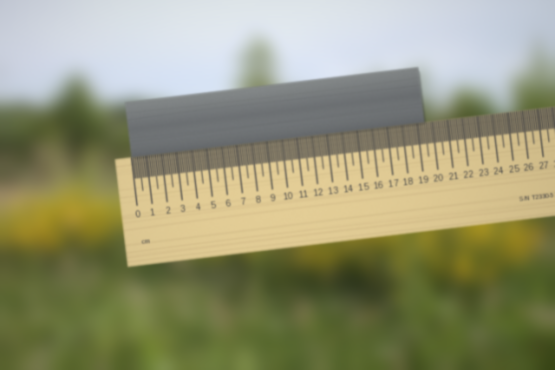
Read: 19.5cm
